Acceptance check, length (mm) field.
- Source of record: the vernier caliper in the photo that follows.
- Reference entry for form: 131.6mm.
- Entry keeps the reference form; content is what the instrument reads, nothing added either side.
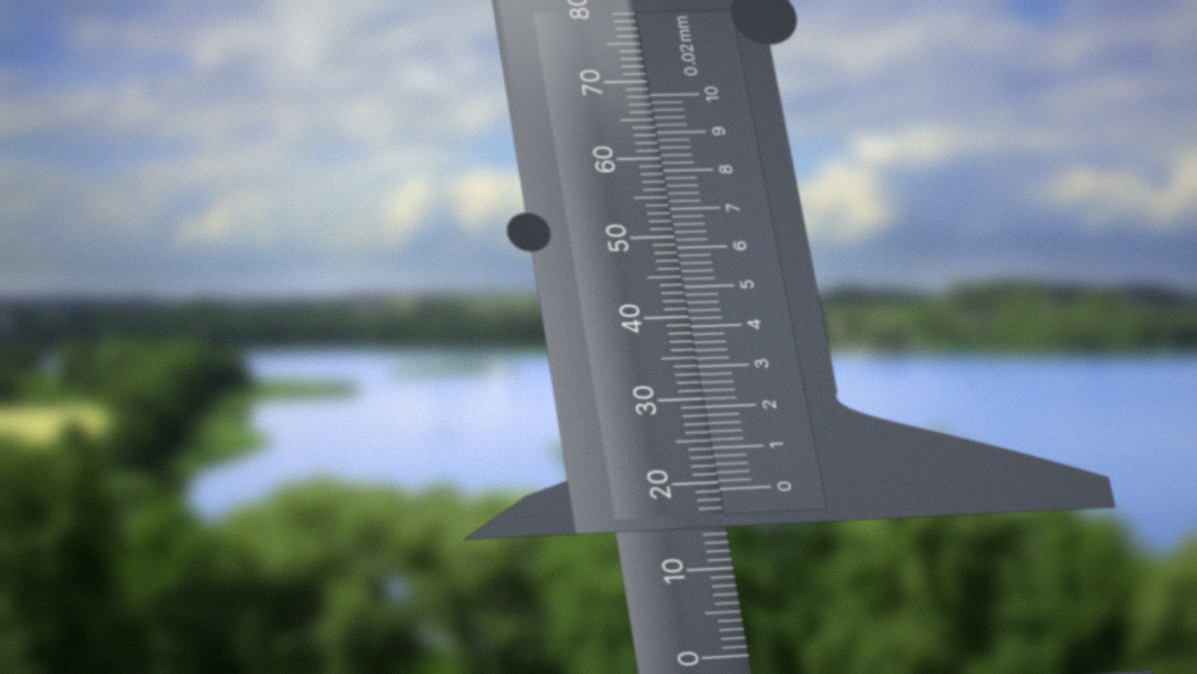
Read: 19.2mm
